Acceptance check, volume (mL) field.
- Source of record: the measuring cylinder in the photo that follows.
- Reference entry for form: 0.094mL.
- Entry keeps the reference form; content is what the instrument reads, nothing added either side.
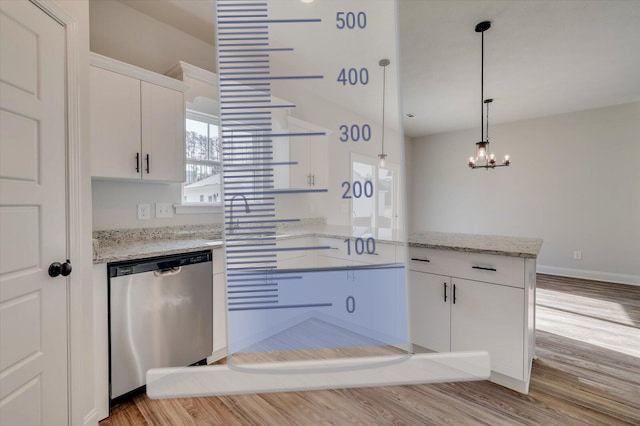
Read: 60mL
